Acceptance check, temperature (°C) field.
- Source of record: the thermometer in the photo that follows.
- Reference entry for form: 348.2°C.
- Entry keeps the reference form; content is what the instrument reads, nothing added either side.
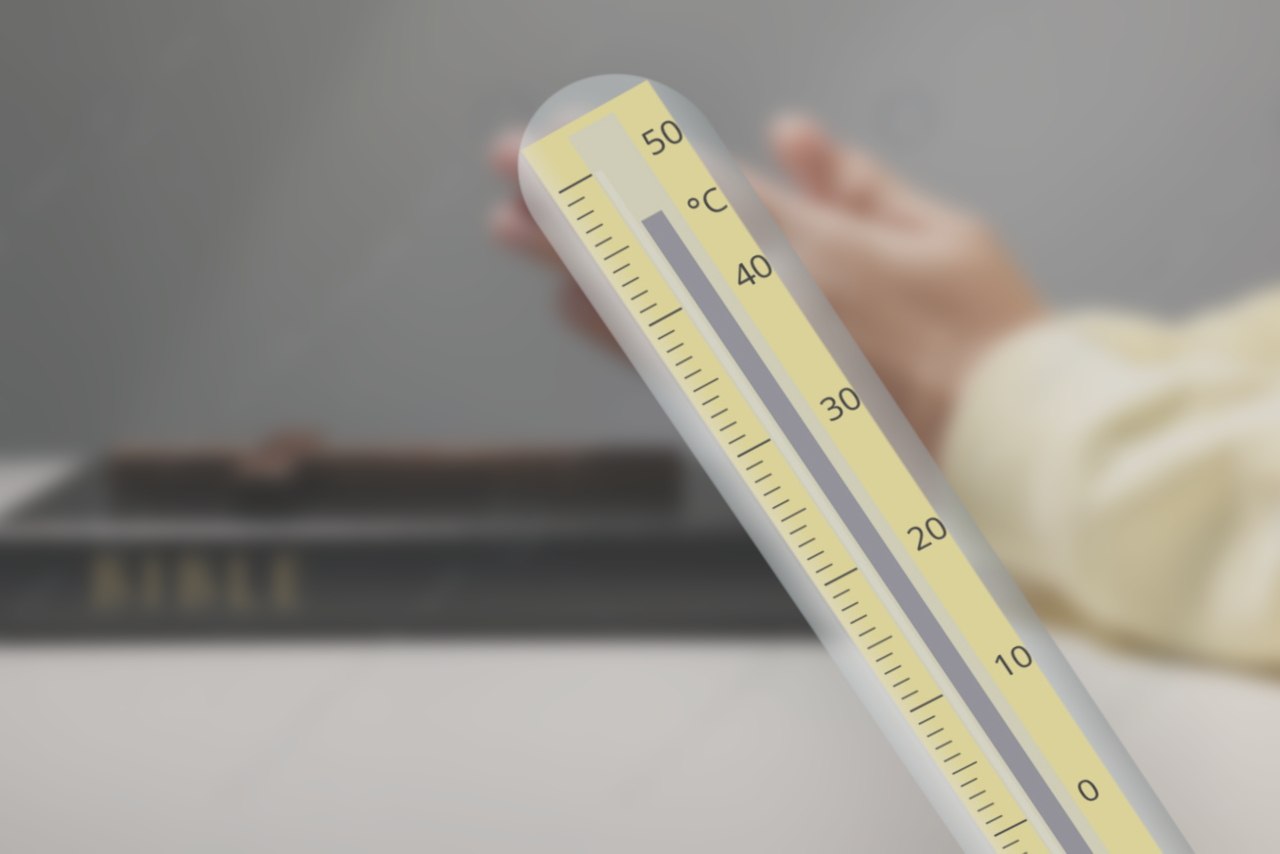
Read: 46°C
